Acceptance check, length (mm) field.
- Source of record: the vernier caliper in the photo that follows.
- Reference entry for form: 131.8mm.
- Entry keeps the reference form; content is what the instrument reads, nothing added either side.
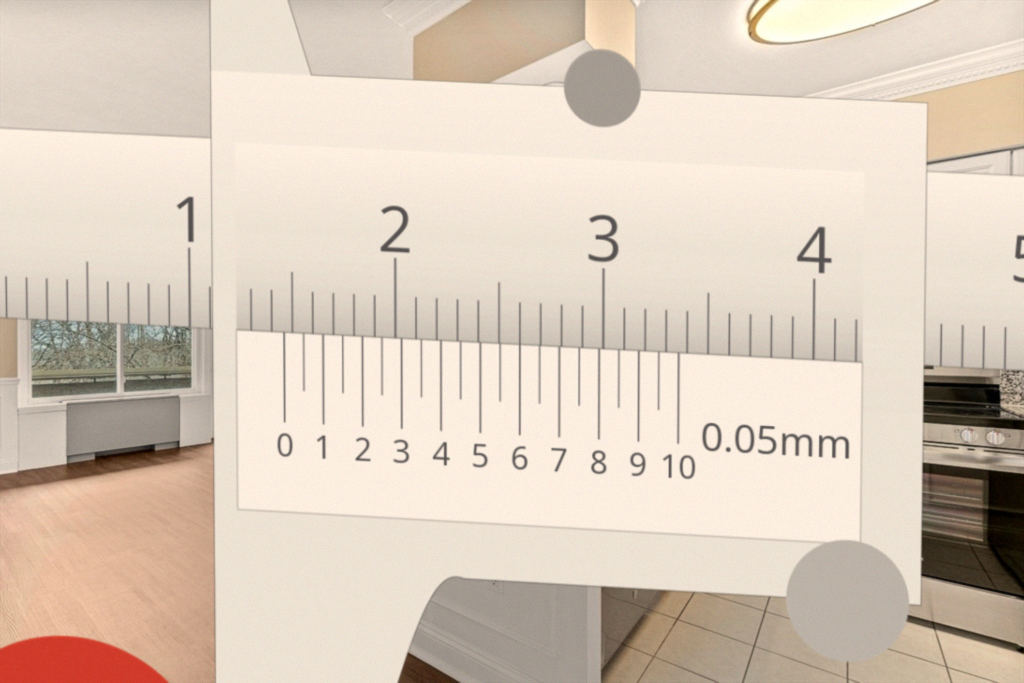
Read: 14.6mm
